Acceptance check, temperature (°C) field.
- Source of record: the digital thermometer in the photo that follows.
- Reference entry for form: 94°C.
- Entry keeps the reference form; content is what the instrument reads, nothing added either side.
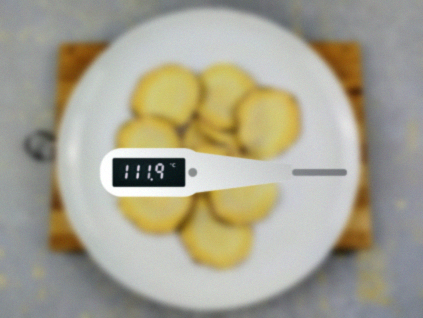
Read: 111.9°C
